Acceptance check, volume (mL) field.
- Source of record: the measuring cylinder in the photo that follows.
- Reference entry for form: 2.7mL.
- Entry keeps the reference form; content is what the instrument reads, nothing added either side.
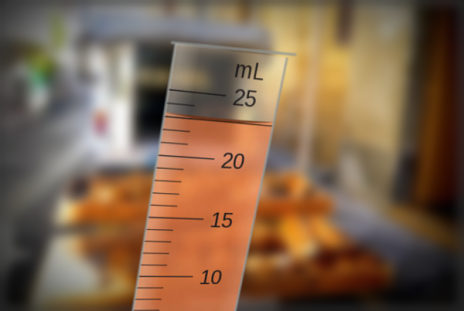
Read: 23mL
